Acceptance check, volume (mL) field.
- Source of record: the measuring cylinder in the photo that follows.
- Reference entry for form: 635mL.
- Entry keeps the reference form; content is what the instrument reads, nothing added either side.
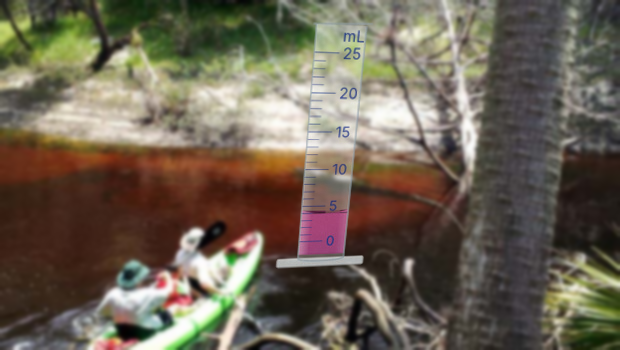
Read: 4mL
